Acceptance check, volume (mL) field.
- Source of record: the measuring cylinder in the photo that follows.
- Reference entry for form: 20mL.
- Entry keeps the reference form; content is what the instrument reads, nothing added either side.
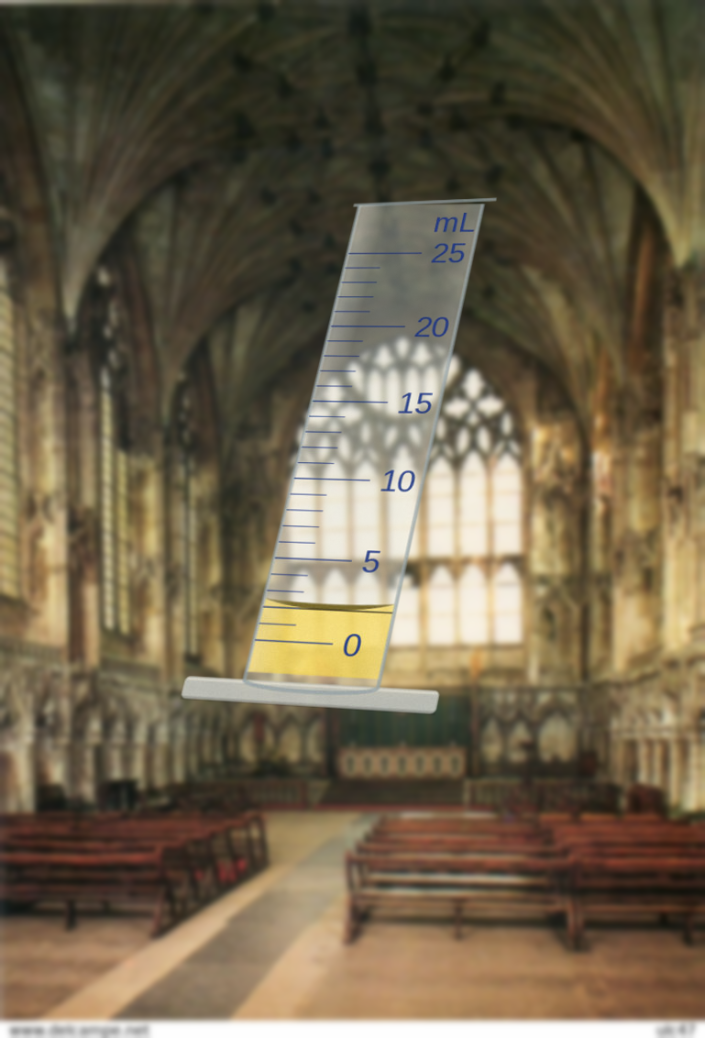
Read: 2mL
